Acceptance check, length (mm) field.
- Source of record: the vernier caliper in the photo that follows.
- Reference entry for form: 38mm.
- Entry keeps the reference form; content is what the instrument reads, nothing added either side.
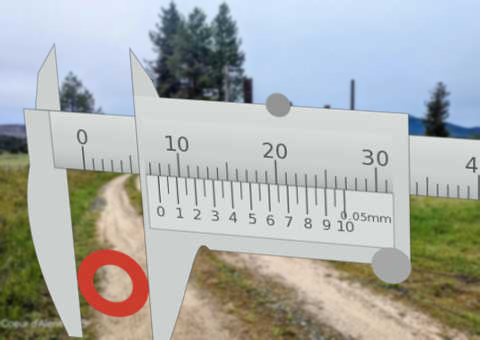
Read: 7.8mm
